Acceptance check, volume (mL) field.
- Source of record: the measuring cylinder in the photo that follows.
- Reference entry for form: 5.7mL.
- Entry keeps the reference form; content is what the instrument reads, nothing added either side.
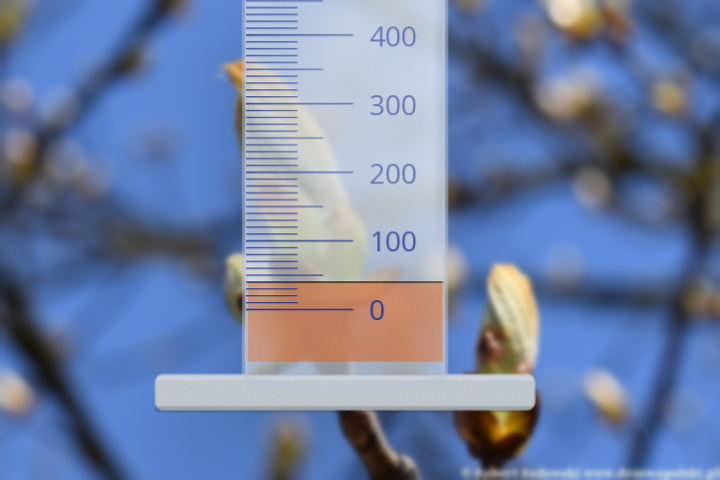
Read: 40mL
